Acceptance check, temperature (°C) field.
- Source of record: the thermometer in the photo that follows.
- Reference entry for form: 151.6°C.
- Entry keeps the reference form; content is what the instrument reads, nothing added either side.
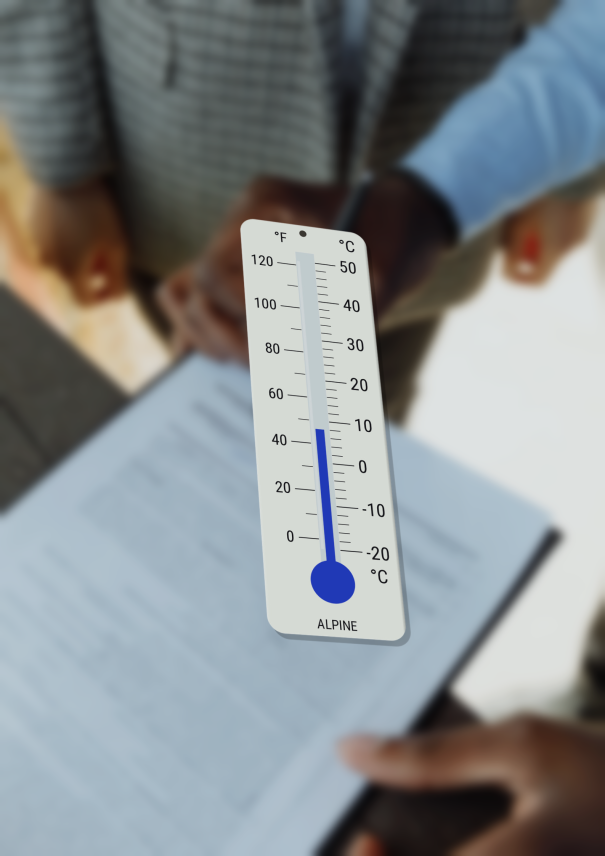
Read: 8°C
